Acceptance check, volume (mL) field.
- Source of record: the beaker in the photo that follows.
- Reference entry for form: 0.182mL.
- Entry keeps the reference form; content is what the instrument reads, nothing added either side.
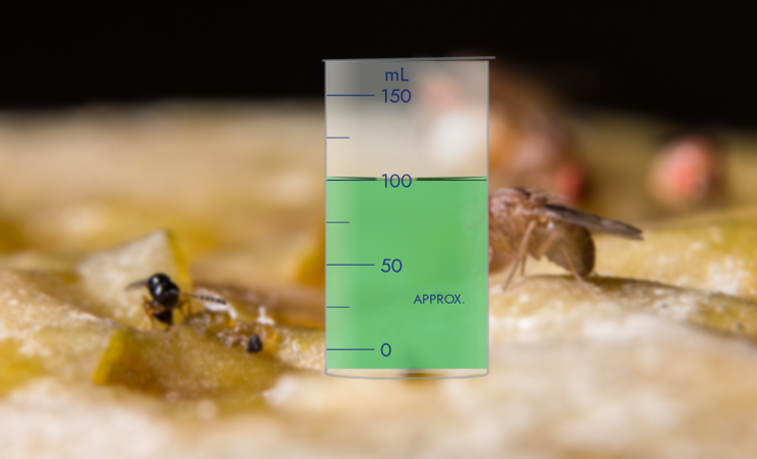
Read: 100mL
